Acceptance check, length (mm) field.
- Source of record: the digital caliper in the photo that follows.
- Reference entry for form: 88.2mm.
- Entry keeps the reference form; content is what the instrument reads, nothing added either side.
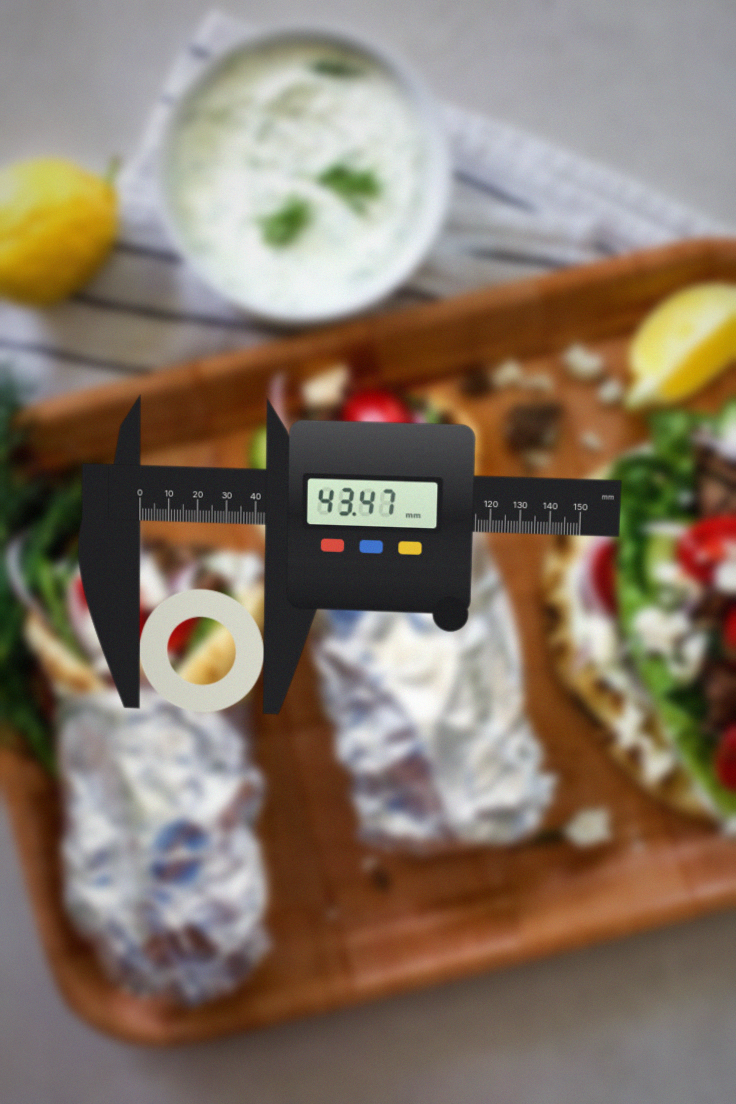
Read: 43.47mm
